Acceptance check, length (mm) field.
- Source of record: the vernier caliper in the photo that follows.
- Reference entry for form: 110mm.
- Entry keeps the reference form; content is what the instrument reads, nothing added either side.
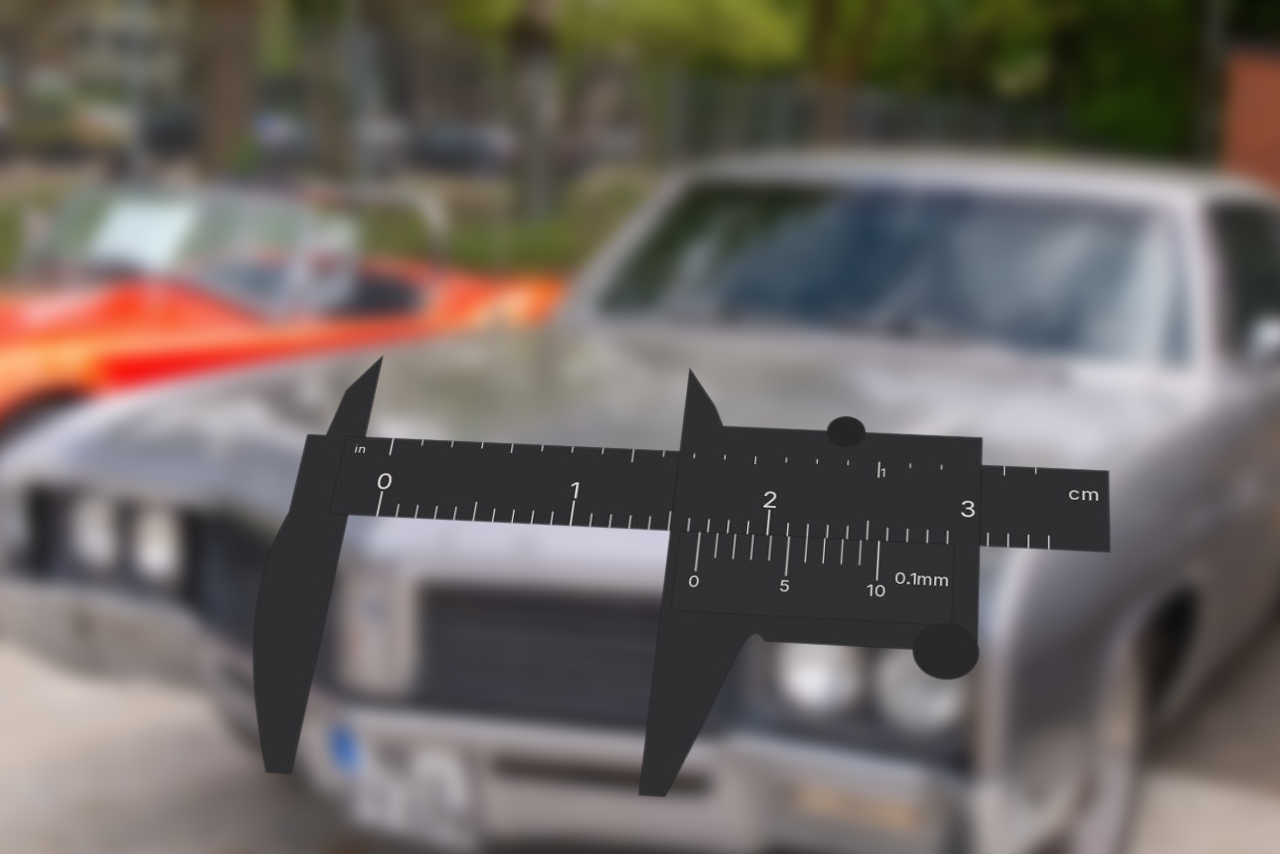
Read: 16.6mm
